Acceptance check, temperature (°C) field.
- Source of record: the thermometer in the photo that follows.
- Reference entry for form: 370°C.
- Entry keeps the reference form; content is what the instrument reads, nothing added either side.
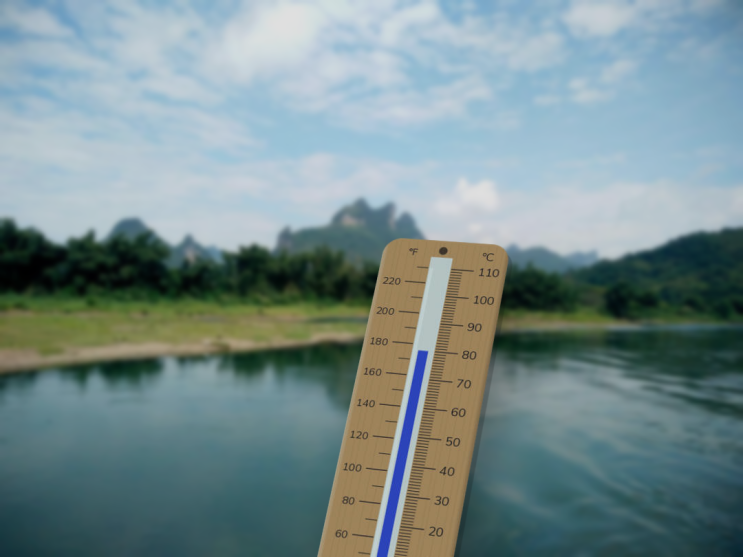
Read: 80°C
